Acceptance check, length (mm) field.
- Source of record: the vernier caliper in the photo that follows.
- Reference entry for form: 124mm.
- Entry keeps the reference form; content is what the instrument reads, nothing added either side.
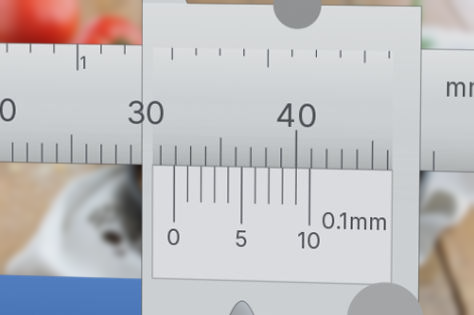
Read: 31.9mm
